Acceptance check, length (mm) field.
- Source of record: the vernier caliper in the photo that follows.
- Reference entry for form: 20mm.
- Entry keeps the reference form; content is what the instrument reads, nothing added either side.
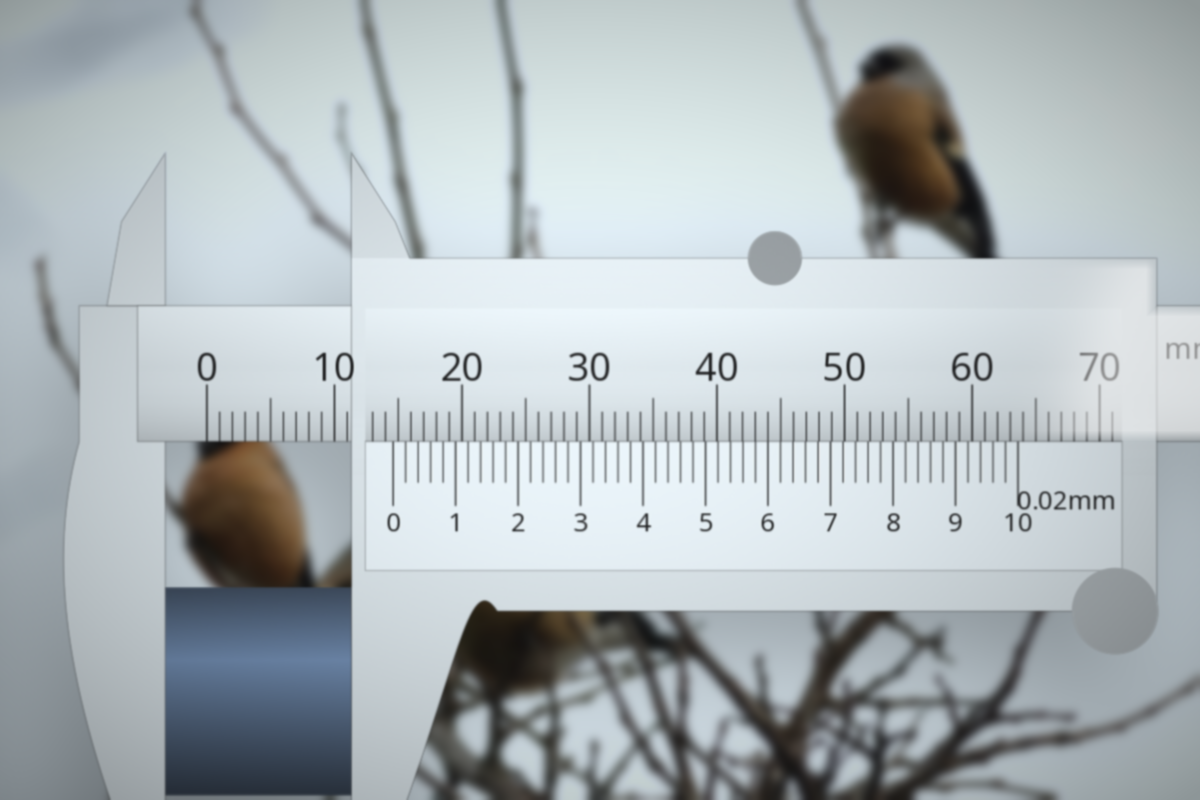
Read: 14.6mm
